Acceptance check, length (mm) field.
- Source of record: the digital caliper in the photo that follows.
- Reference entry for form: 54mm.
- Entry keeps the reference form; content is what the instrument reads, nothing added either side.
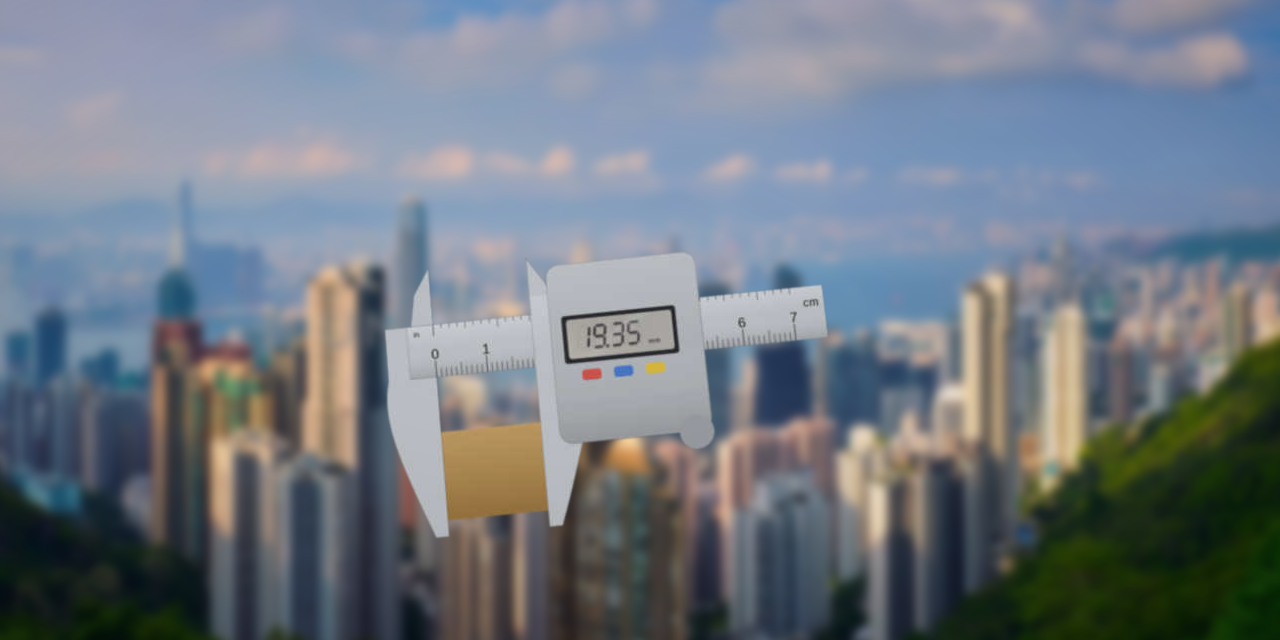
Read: 19.35mm
